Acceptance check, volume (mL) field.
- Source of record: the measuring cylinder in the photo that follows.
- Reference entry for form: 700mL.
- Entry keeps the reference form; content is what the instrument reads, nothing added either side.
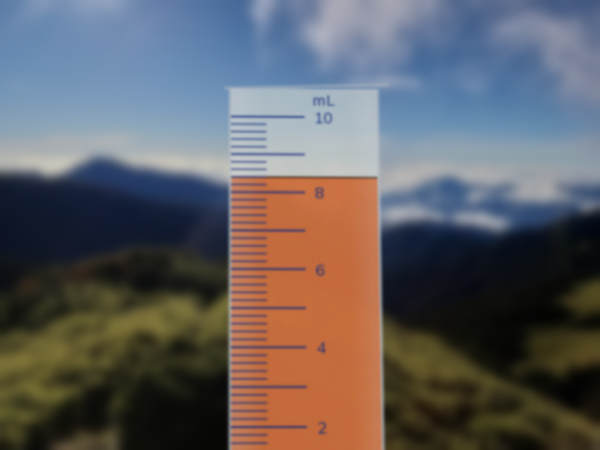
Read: 8.4mL
